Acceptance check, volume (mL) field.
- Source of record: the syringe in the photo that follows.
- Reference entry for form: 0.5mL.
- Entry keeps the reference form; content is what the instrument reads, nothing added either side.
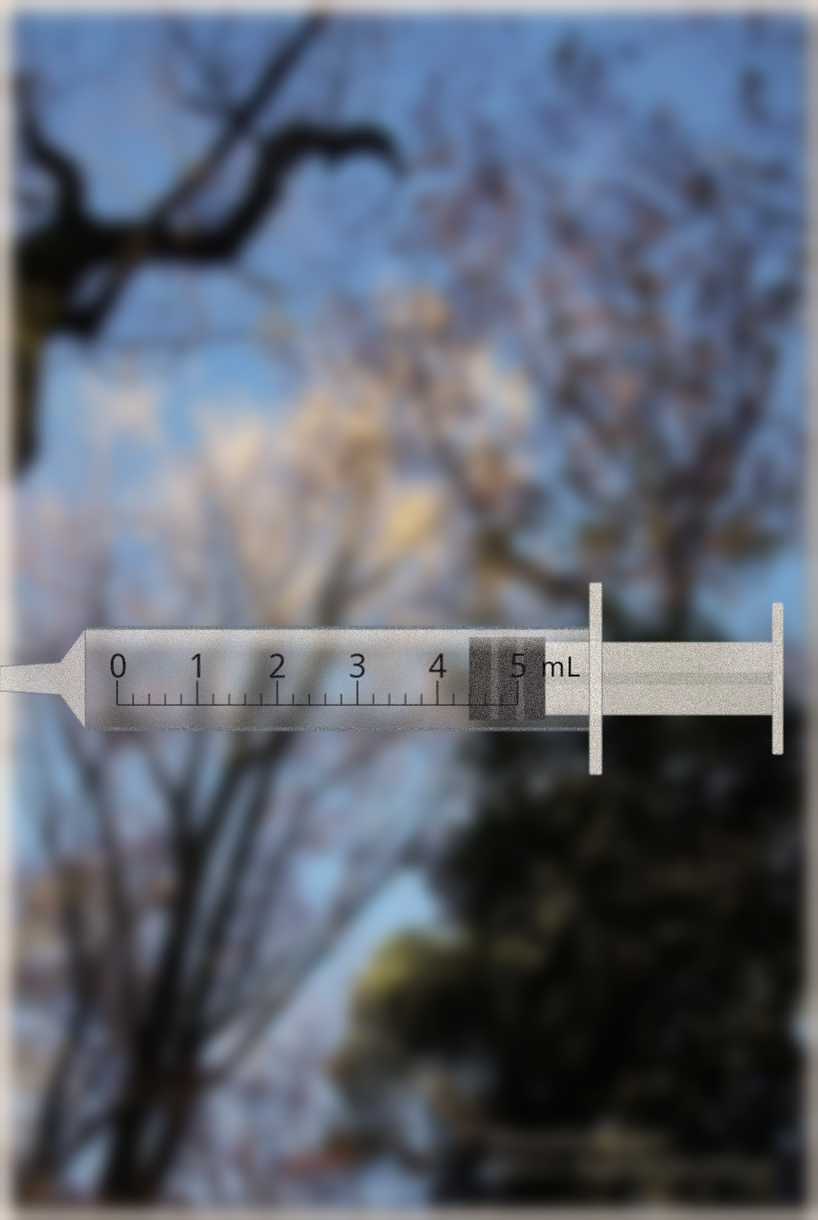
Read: 4.4mL
